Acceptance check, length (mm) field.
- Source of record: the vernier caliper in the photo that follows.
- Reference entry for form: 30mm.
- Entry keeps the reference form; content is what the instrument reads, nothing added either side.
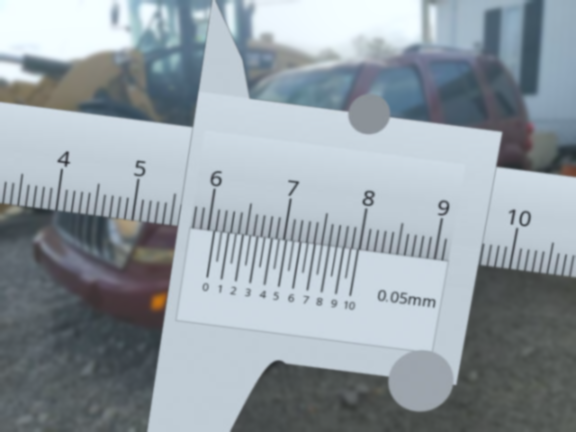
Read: 60.8mm
